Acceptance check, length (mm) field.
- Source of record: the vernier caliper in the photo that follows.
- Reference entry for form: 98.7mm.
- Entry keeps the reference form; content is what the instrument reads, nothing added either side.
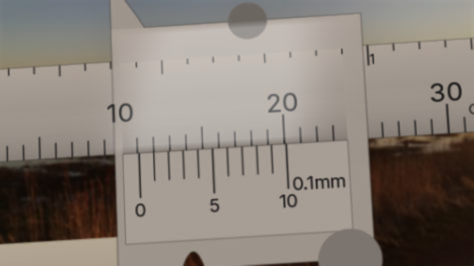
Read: 11.1mm
